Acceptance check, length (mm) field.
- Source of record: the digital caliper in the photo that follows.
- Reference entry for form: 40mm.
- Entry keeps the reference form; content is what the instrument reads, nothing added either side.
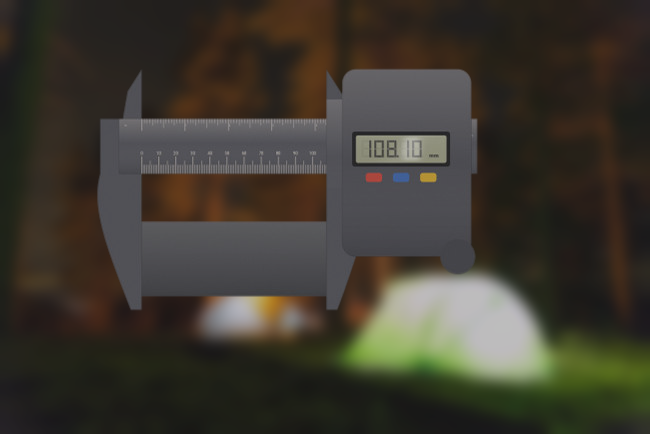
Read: 108.10mm
